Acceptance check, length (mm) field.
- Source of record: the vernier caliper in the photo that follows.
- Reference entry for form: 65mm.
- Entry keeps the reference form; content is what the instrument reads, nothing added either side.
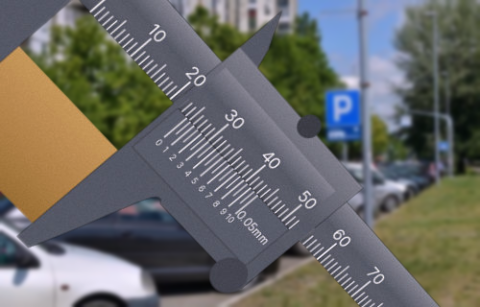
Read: 24.4mm
